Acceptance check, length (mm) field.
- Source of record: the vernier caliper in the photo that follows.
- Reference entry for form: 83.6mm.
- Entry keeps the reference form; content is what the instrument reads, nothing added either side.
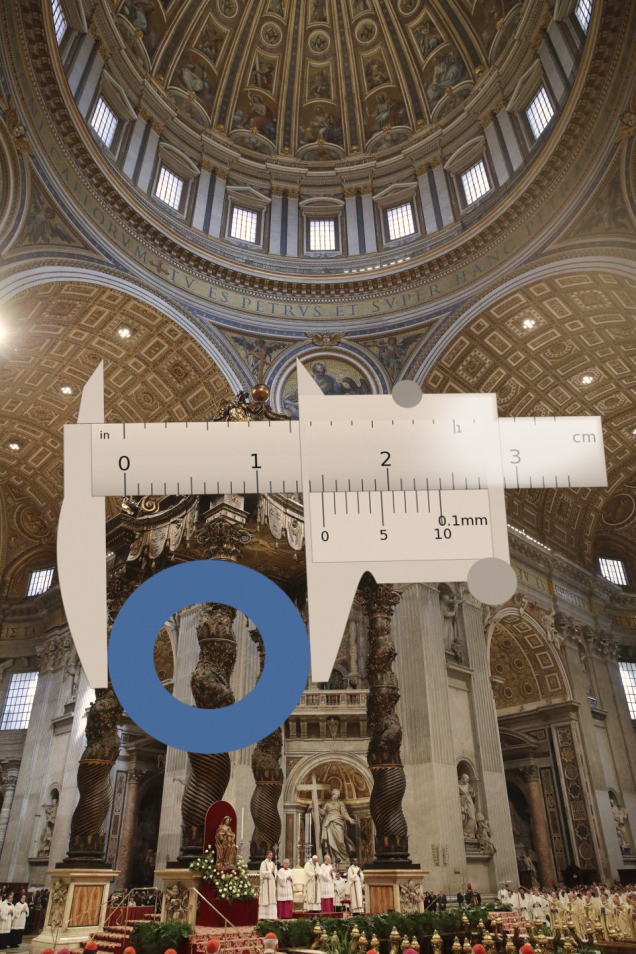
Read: 14.9mm
